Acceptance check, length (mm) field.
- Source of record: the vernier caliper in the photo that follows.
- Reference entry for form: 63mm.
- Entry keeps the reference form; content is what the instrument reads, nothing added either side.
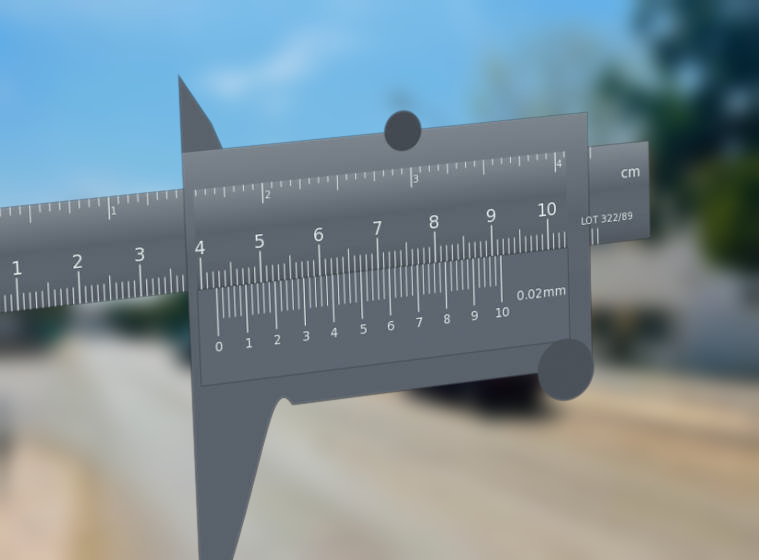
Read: 42.5mm
